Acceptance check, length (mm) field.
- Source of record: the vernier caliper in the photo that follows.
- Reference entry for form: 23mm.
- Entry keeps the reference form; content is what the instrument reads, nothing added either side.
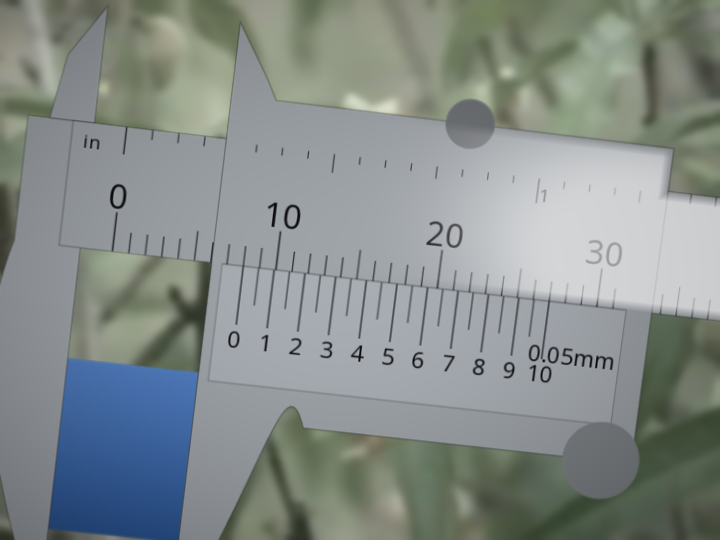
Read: 8.0mm
